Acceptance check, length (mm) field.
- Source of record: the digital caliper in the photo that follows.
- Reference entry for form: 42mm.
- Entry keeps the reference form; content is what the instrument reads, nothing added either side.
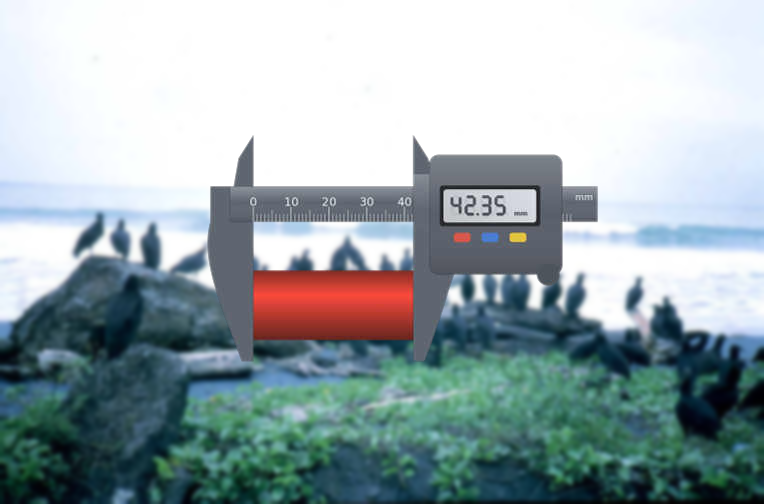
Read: 42.35mm
